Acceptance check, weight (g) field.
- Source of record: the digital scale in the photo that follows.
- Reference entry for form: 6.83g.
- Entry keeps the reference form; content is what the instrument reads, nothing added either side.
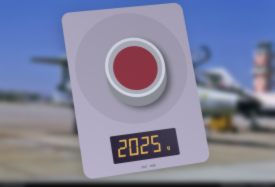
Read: 2025g
